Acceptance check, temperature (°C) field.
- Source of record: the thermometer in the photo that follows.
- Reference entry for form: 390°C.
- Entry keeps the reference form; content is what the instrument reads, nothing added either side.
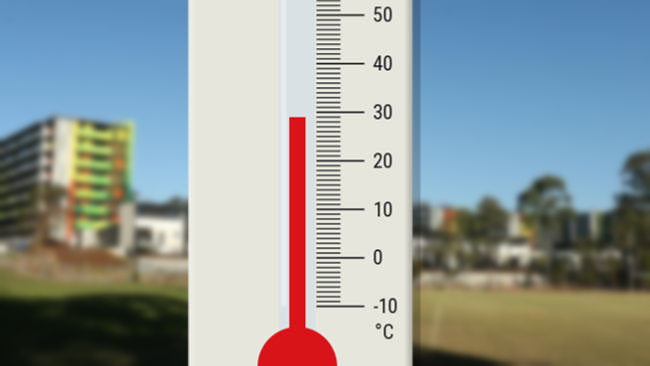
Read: 29°C
